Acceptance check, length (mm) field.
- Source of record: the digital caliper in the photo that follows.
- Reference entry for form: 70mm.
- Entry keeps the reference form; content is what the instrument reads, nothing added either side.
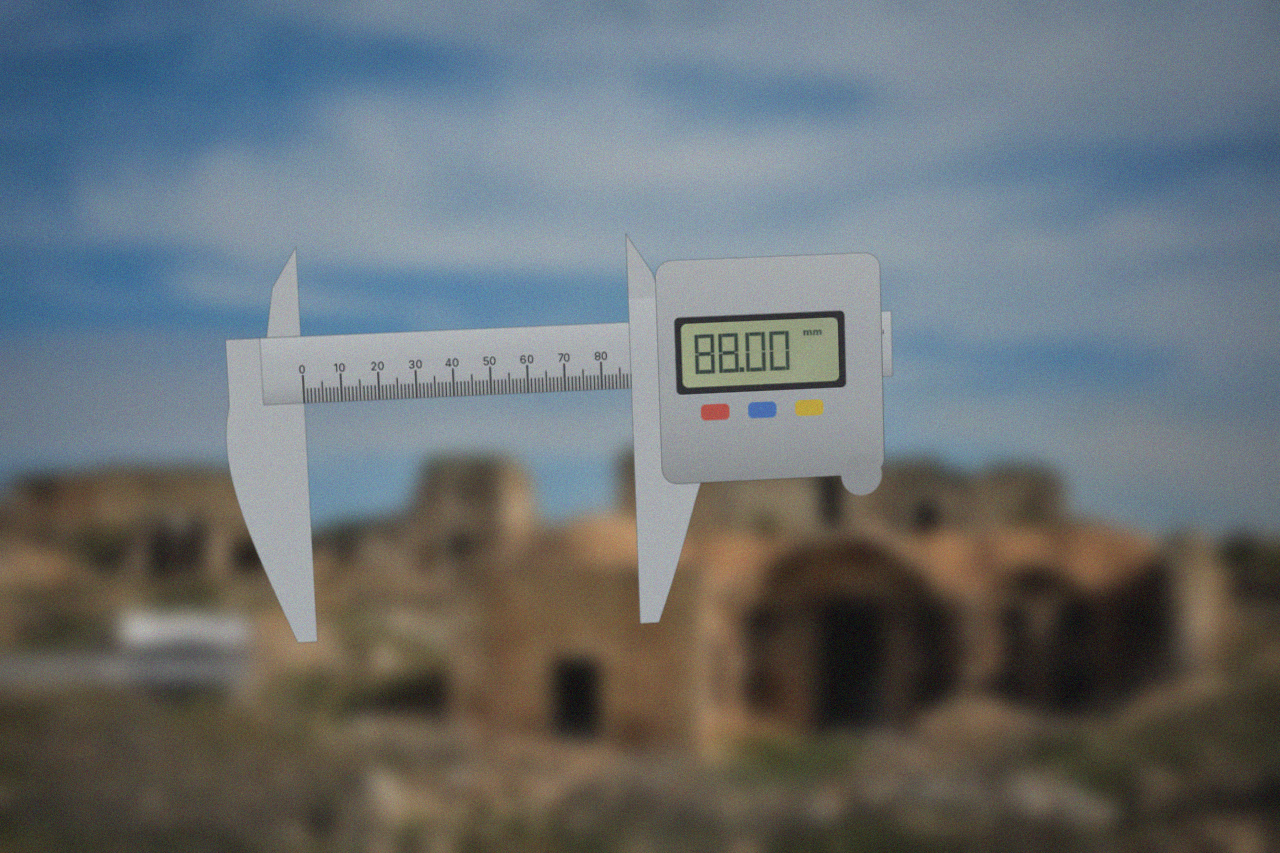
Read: 88.00mm
